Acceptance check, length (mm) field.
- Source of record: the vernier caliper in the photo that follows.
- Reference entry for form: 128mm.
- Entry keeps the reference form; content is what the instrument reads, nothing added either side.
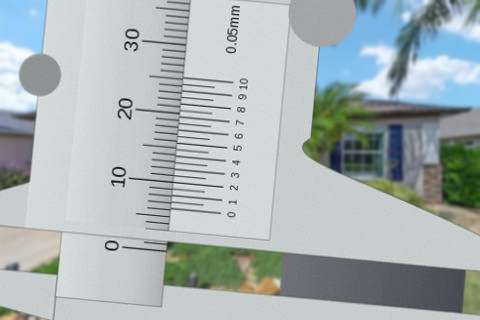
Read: 6.2mm
